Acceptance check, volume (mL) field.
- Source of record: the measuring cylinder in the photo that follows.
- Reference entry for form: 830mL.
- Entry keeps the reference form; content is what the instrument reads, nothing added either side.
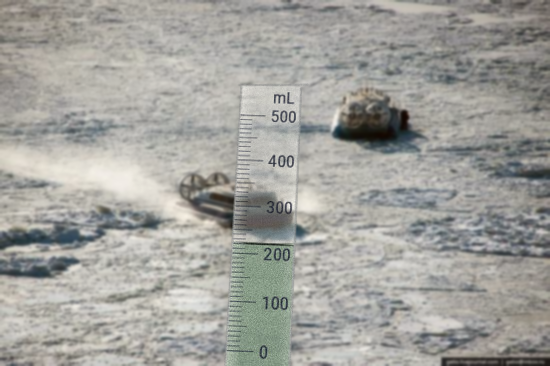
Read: 220mL
